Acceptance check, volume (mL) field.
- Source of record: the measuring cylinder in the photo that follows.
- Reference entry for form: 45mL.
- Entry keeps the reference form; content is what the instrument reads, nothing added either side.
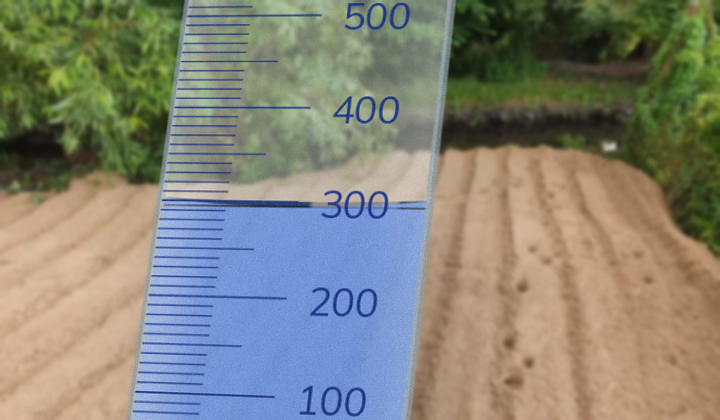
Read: 295mL
